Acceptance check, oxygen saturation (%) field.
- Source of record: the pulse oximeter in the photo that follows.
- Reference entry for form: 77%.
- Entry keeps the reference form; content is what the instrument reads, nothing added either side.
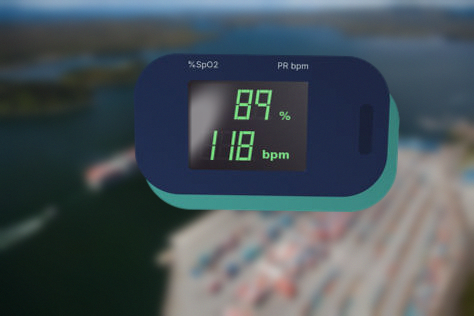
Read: 89%
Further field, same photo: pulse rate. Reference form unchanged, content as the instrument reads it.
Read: 118bpm
